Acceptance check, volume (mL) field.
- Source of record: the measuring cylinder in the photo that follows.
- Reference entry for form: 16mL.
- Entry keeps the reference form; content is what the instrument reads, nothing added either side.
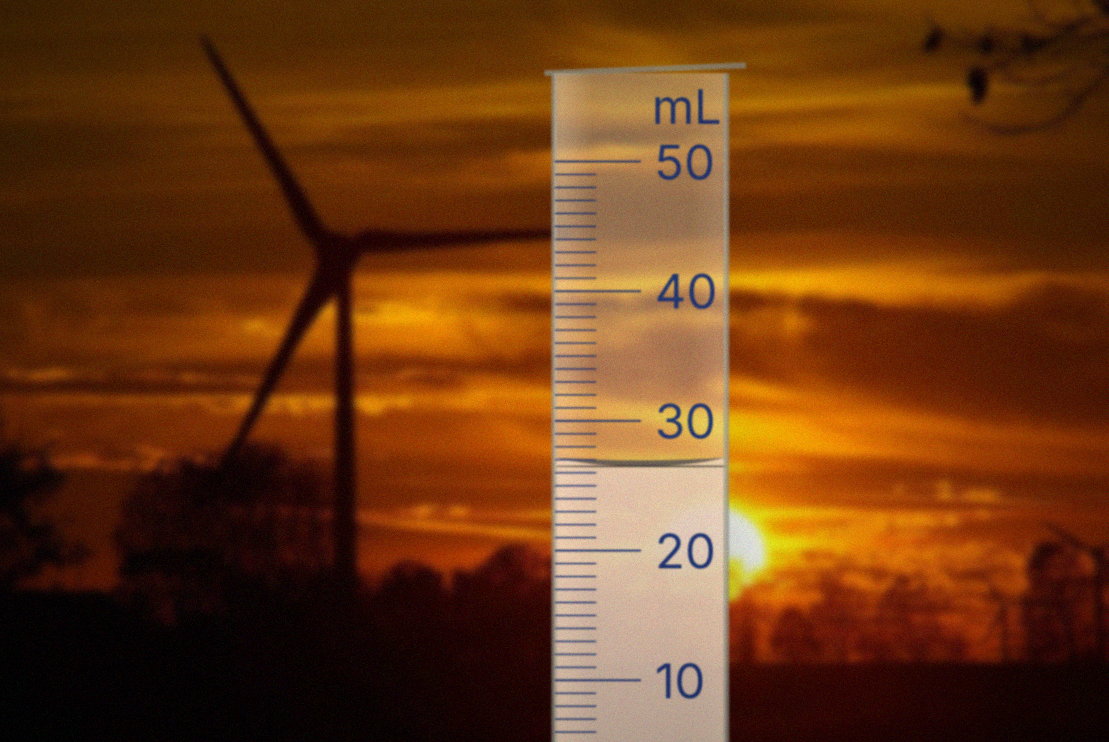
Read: 26.5mL
